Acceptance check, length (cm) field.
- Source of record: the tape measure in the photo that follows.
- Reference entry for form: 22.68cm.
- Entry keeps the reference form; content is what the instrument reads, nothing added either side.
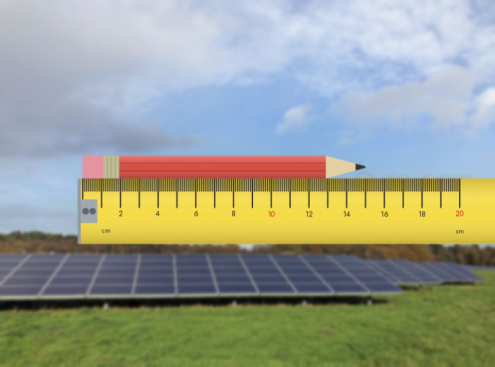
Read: 15cm
